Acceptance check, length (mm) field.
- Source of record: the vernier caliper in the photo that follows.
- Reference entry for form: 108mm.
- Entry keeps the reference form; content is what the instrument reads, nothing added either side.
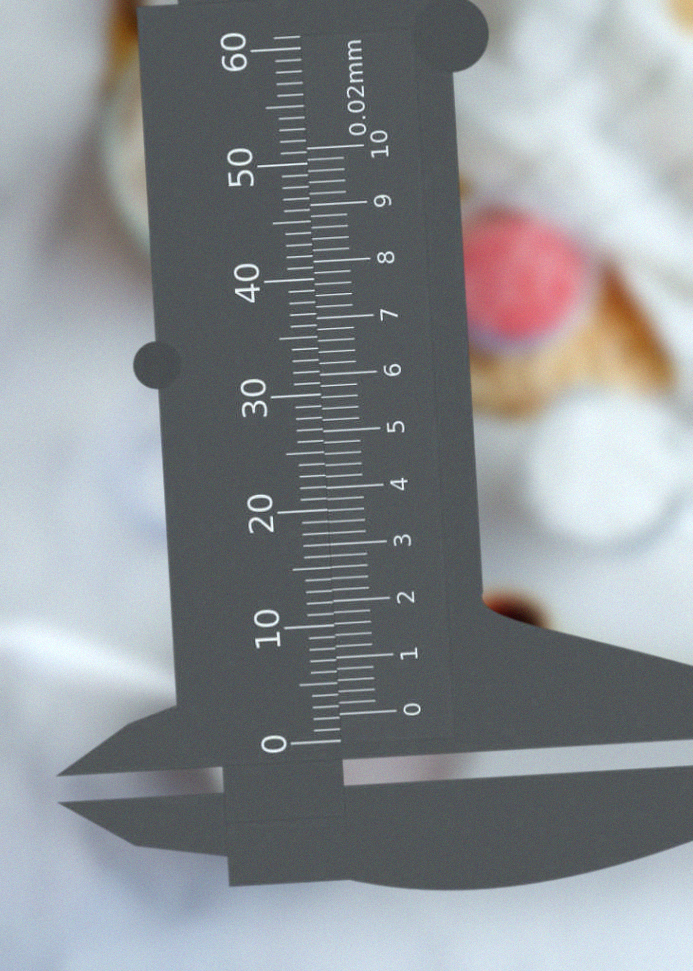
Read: 2.3mm
